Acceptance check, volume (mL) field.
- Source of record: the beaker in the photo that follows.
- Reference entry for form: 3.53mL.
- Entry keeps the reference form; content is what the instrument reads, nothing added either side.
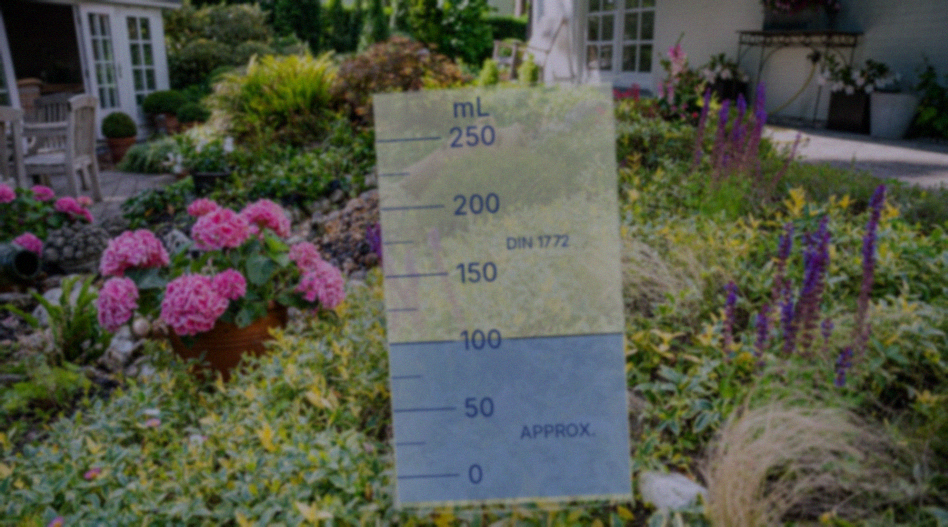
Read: 100mL
